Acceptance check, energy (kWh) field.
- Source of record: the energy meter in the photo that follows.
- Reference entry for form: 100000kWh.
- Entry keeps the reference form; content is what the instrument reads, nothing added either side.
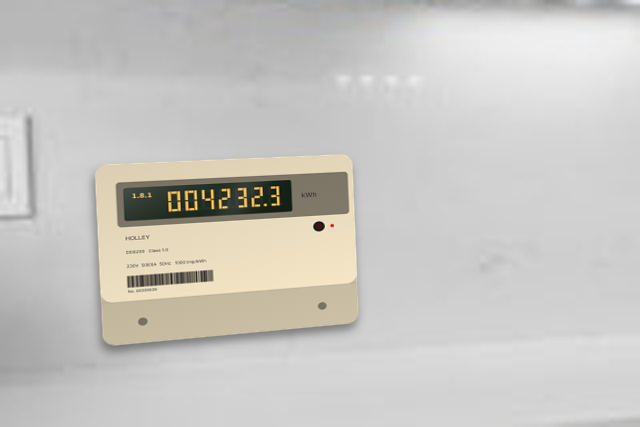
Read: 4232.3kWh
